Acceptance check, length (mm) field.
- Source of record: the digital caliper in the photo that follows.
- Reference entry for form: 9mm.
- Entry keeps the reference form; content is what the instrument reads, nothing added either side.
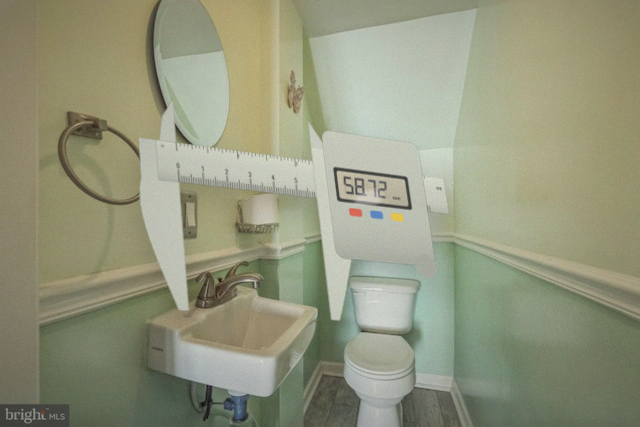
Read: 58.72mm
